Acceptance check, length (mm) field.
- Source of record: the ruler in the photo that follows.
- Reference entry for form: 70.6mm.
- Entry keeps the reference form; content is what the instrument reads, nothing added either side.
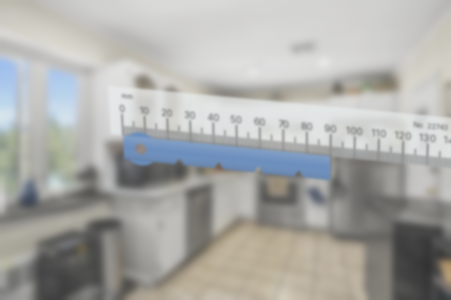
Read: 90mm
